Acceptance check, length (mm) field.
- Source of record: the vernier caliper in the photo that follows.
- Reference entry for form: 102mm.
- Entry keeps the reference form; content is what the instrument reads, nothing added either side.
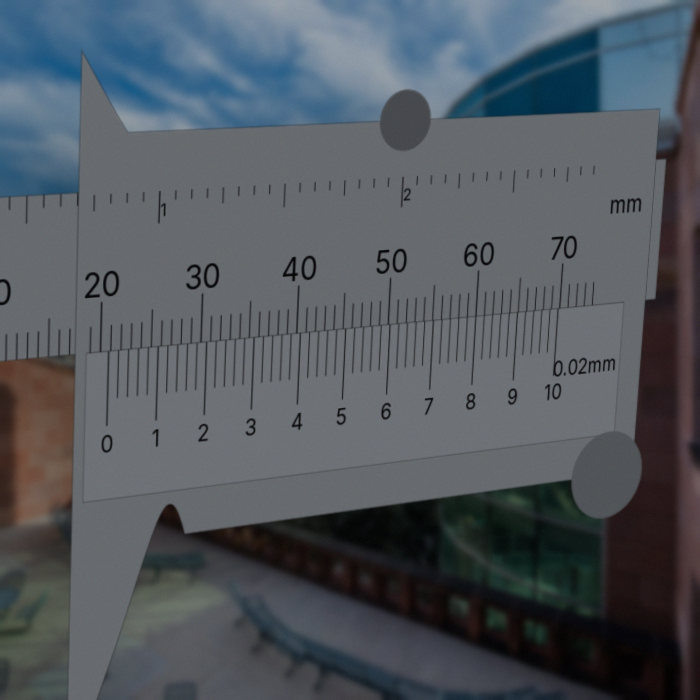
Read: 20.8mm
